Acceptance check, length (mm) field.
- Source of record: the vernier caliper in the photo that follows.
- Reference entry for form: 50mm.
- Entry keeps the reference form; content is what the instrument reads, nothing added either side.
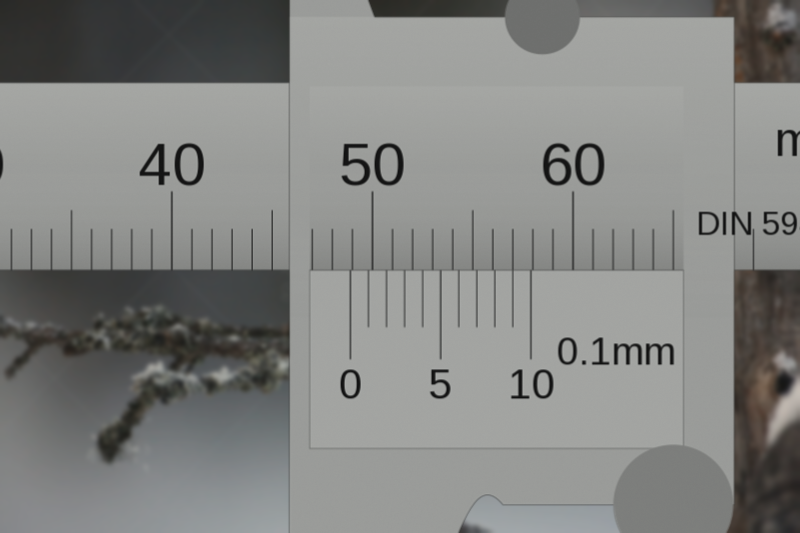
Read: 48.9mm
